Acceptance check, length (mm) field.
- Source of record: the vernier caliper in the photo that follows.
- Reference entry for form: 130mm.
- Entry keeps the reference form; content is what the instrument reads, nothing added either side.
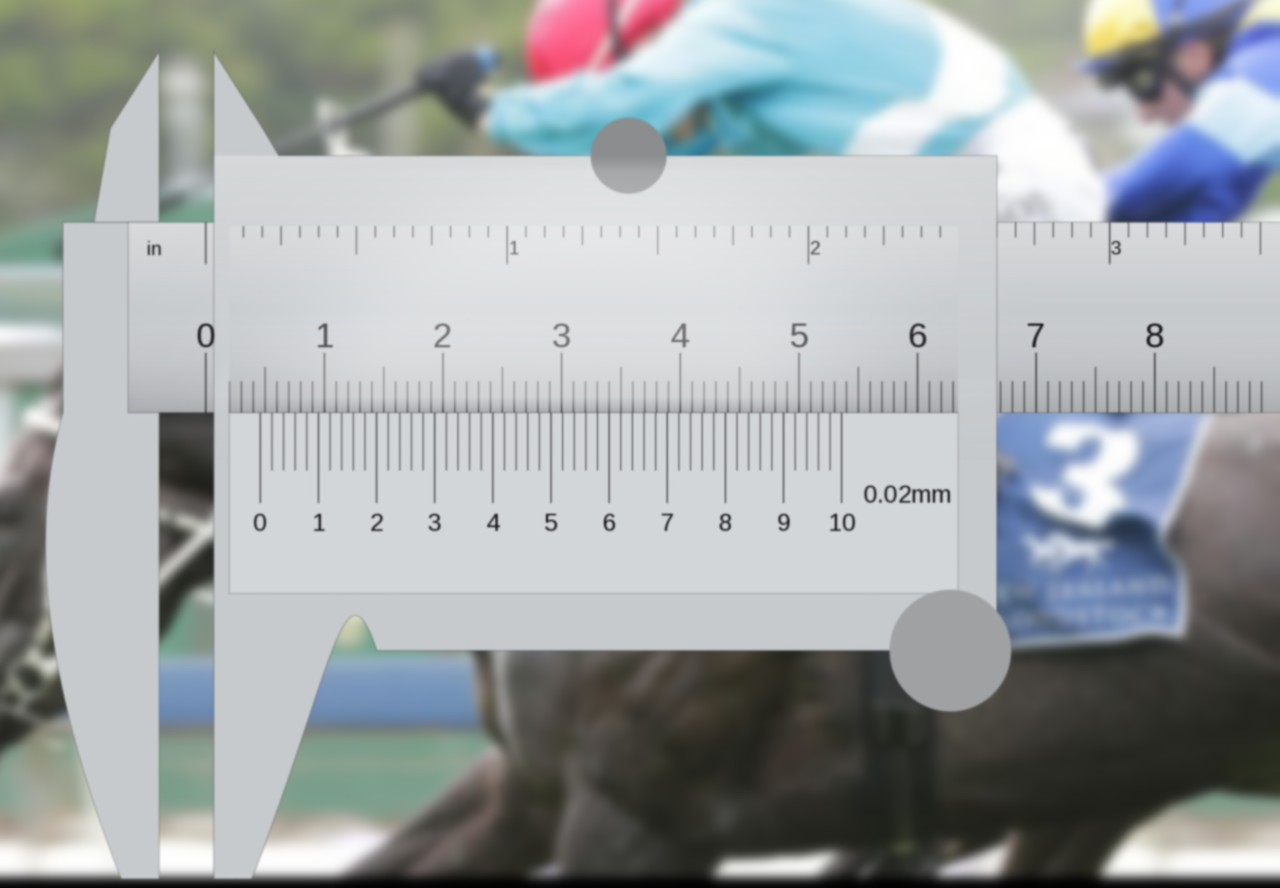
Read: 4.6mm
